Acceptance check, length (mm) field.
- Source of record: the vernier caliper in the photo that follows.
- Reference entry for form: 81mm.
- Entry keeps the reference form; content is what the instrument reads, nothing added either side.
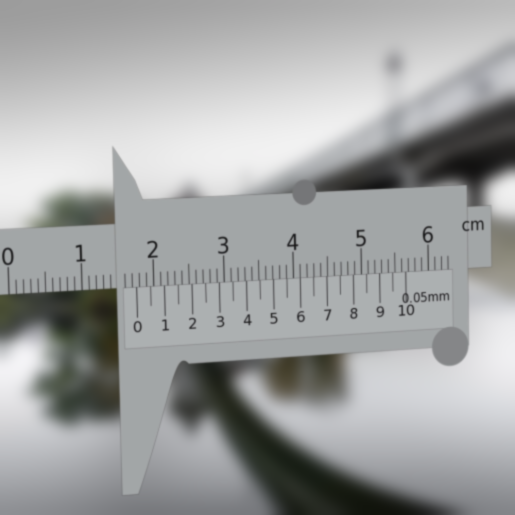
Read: 17.6mm
